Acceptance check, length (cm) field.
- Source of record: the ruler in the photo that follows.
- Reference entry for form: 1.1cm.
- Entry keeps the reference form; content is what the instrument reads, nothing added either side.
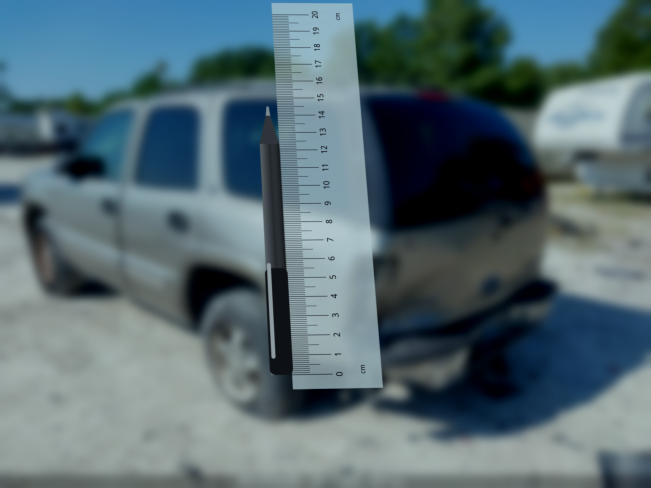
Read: 14.5cm
